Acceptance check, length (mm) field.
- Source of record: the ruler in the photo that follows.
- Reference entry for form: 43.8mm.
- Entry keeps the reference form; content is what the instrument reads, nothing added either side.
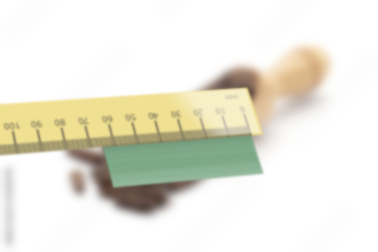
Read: 65mm
